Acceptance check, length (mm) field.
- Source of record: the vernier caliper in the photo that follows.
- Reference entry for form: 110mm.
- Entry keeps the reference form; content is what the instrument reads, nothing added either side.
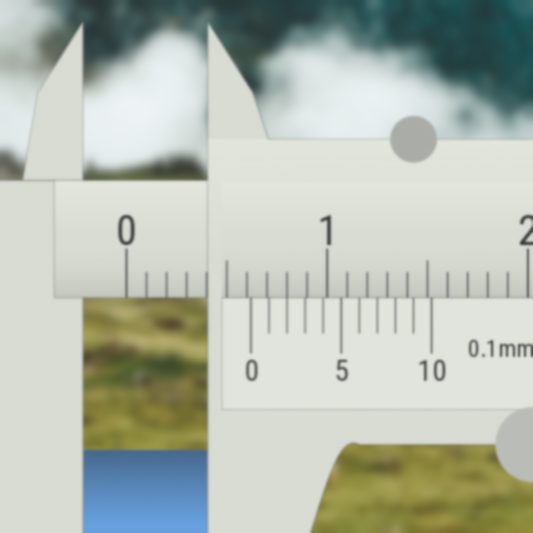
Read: 6.2mm
